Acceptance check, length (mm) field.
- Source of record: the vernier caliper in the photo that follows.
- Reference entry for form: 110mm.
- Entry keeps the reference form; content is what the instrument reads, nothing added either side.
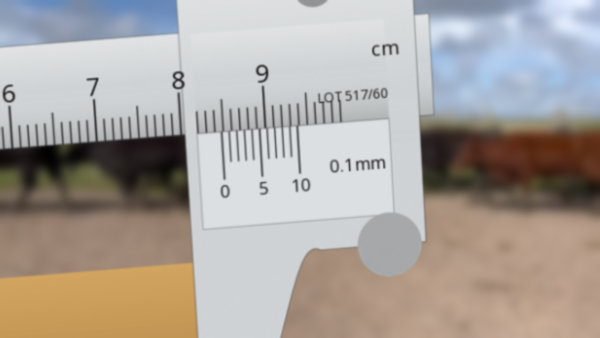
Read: 84.8mm
